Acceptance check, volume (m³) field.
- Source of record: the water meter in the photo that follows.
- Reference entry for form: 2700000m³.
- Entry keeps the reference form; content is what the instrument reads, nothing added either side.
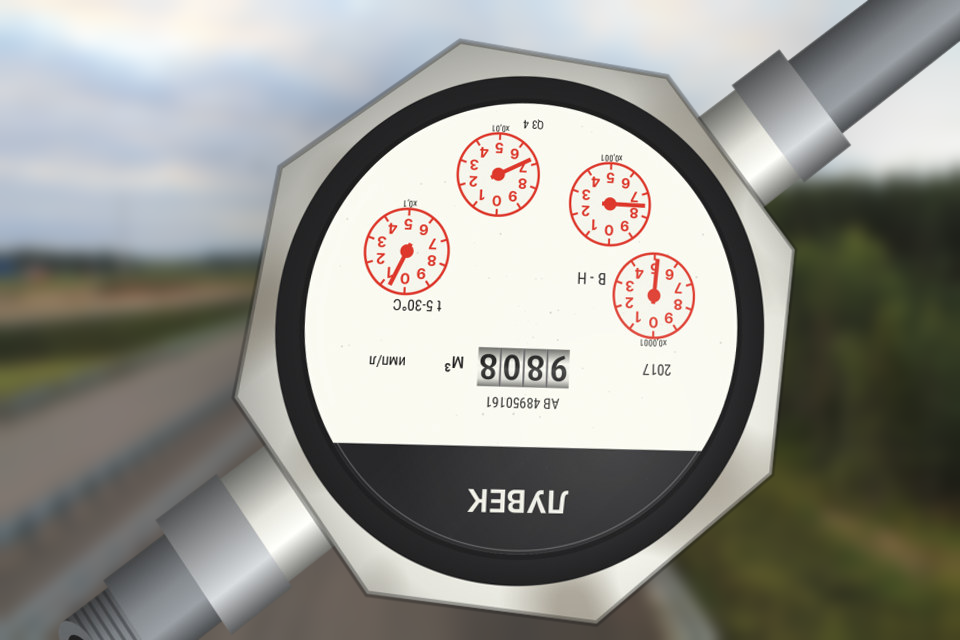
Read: 9808.0675m³
